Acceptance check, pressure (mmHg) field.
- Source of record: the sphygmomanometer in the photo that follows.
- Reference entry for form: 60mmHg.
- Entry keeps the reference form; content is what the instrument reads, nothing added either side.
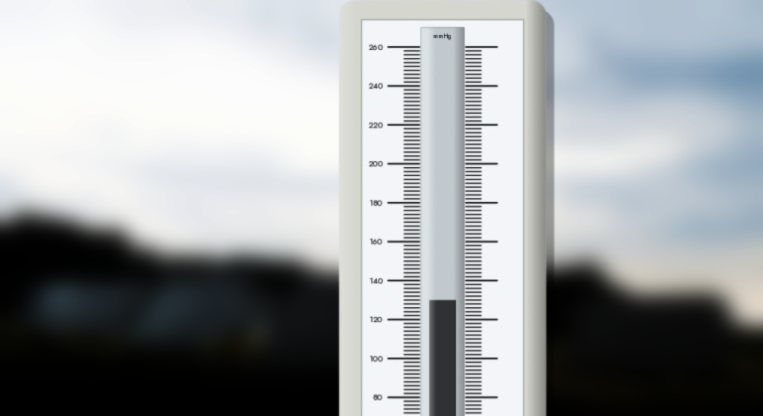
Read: 130mmHg
